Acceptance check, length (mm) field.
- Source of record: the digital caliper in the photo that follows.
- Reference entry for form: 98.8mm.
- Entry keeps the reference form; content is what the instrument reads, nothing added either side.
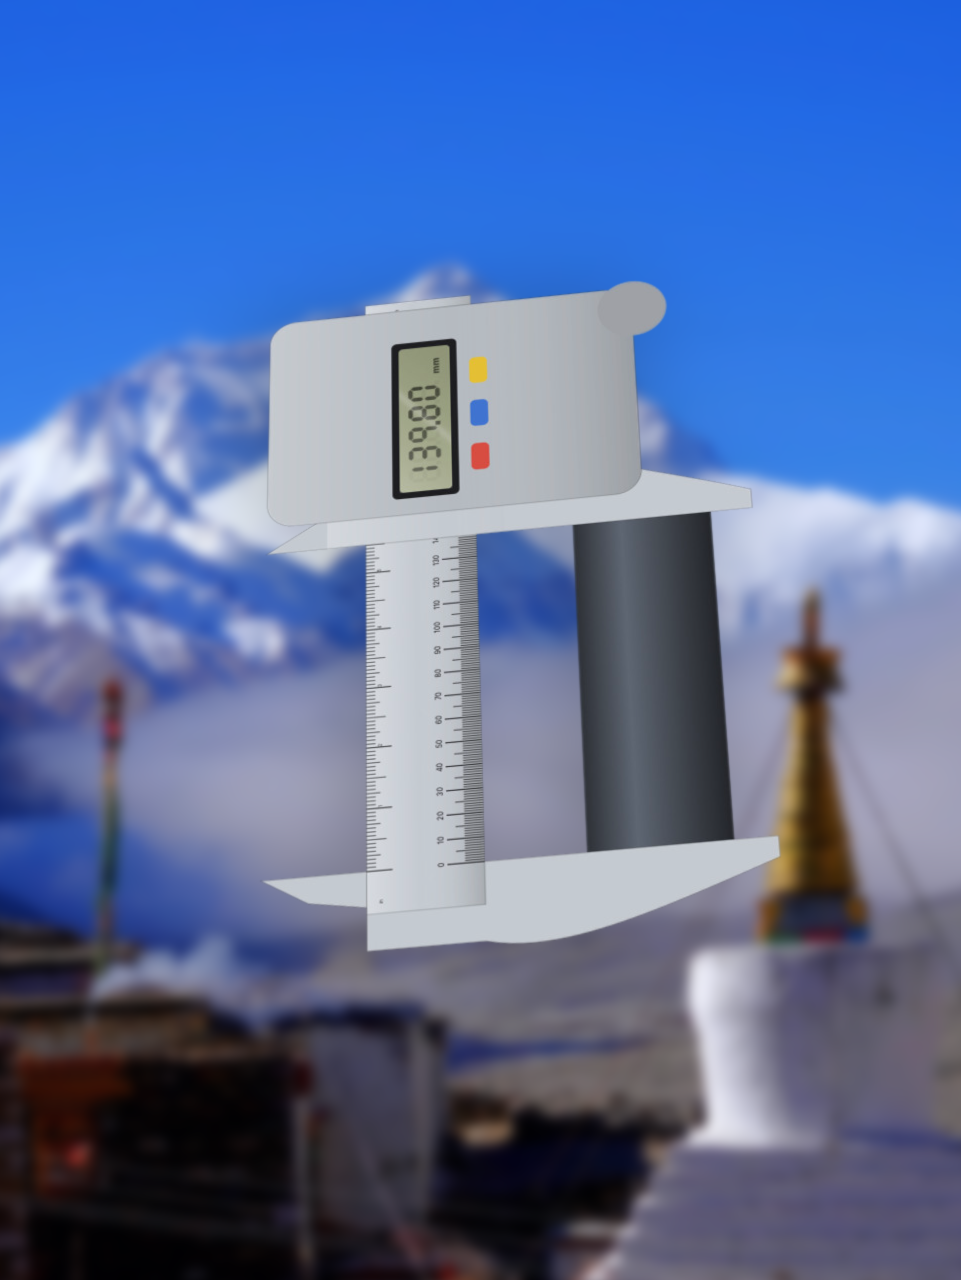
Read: 139.80mm
